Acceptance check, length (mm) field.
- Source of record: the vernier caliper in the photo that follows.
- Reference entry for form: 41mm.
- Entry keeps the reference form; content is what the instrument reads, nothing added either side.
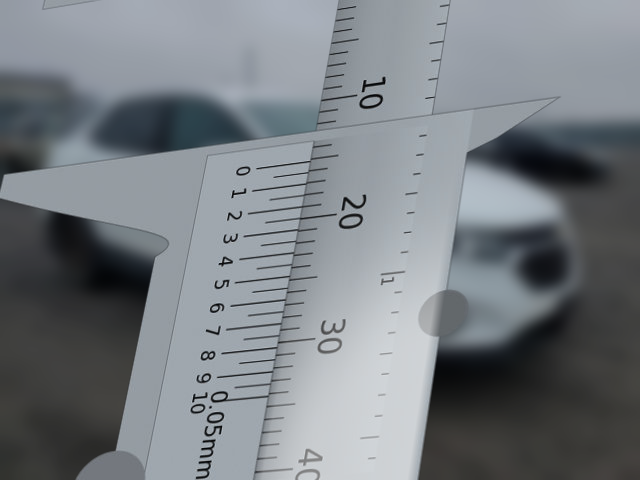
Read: 15.2mm
